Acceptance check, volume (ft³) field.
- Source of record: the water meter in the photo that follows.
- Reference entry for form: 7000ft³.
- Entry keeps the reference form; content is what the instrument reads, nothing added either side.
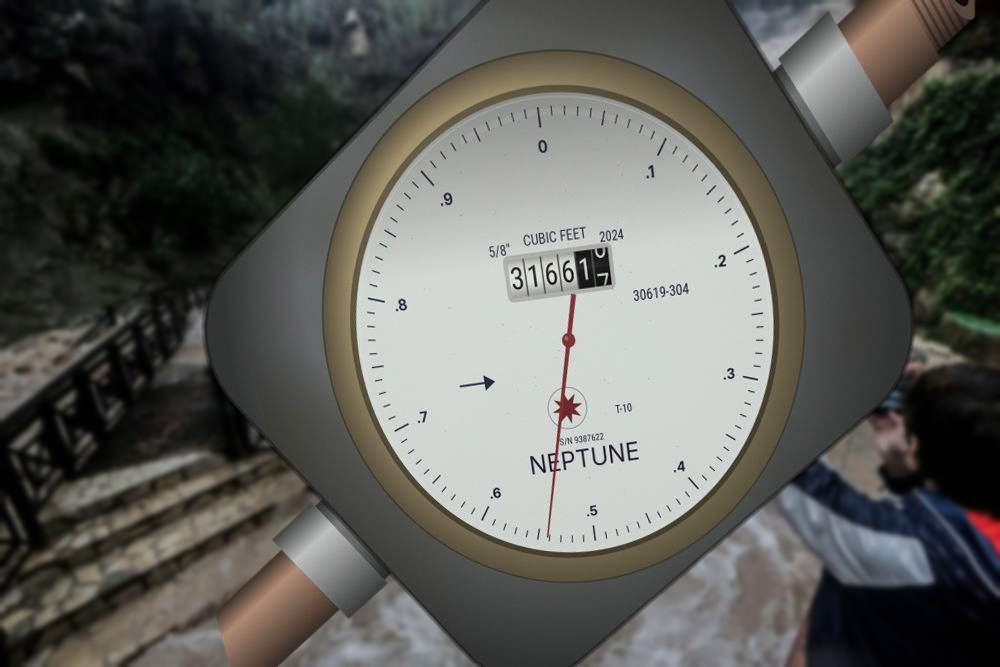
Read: 316616.54ft³
